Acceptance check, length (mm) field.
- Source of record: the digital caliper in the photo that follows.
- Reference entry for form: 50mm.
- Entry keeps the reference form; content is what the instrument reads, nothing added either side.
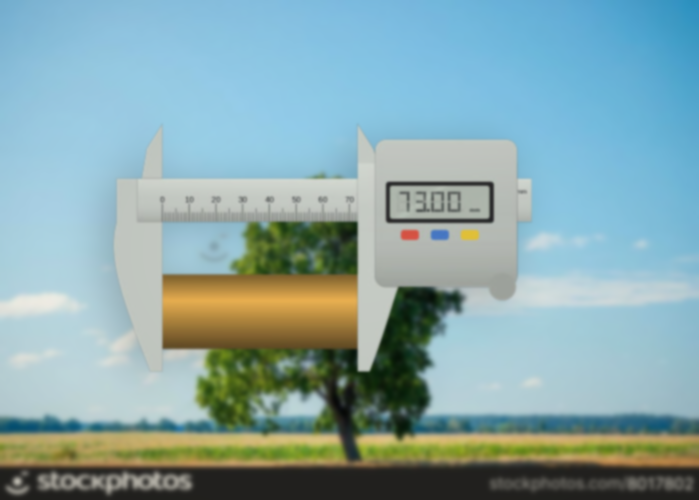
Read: 73.00mm
